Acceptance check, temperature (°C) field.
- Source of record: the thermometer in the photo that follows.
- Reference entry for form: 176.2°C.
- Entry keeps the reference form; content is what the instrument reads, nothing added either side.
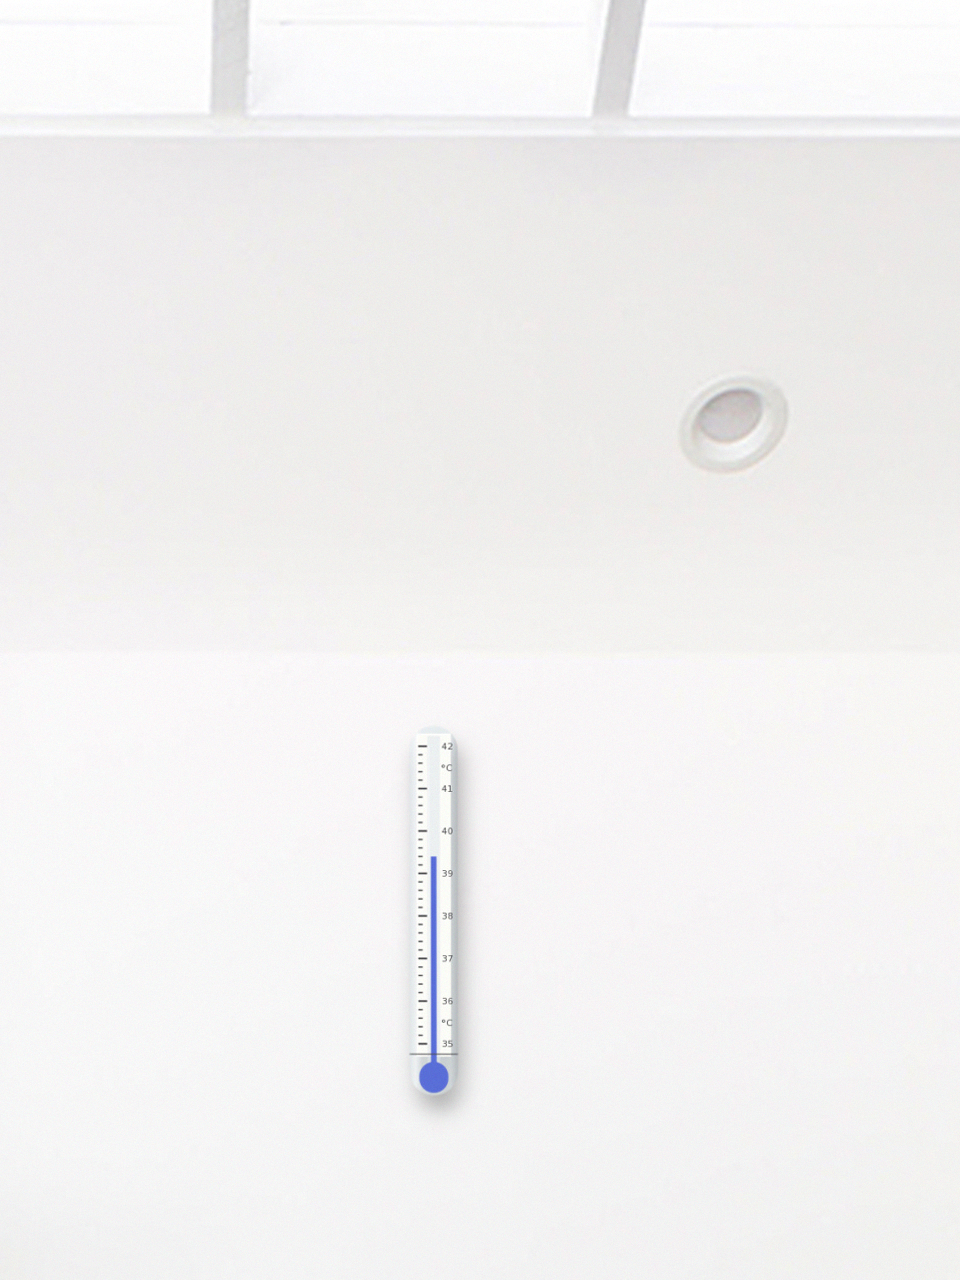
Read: 39.4°C
